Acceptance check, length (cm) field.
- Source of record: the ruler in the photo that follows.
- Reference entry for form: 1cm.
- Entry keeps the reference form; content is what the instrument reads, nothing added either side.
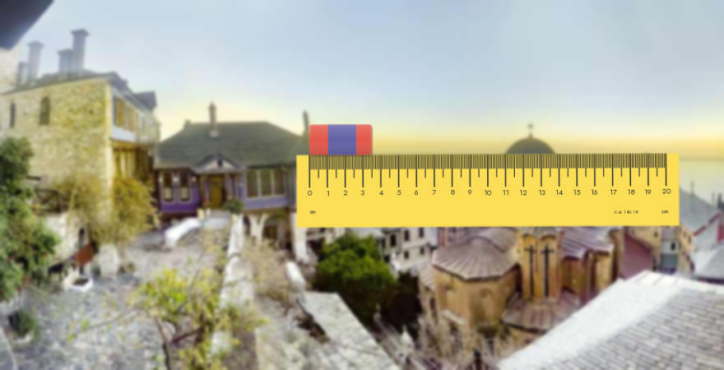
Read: 3.5cm
